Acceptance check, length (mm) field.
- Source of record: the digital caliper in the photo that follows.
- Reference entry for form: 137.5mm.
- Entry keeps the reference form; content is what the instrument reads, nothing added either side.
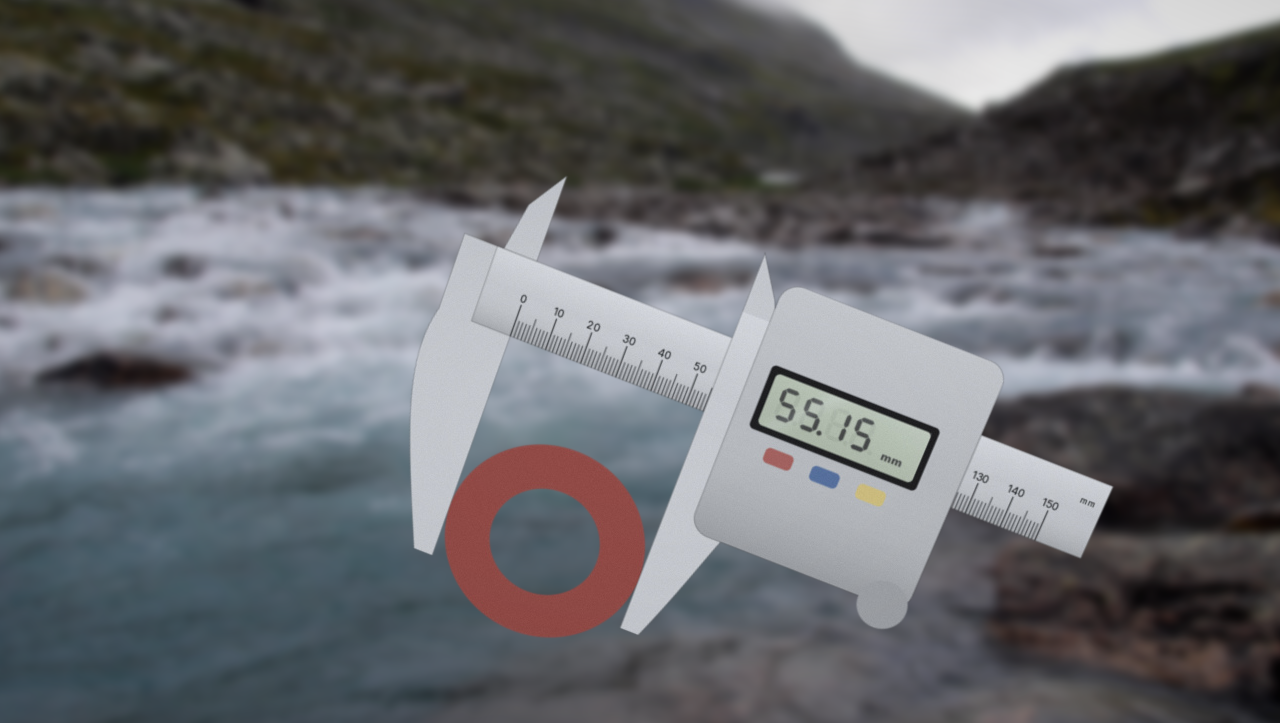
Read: 55.15mm
